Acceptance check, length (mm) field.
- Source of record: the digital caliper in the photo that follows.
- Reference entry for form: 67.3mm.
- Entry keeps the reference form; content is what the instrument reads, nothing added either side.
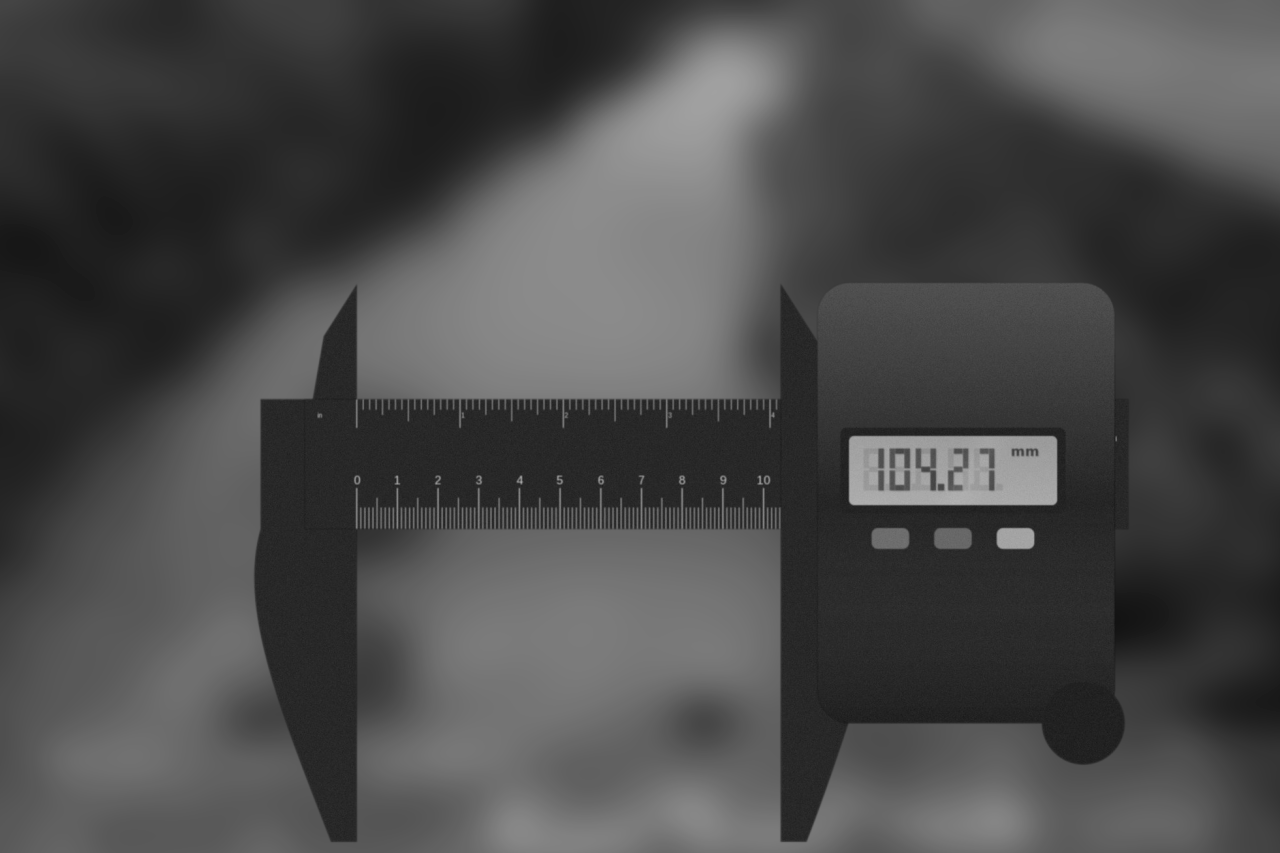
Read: 104.27mm
